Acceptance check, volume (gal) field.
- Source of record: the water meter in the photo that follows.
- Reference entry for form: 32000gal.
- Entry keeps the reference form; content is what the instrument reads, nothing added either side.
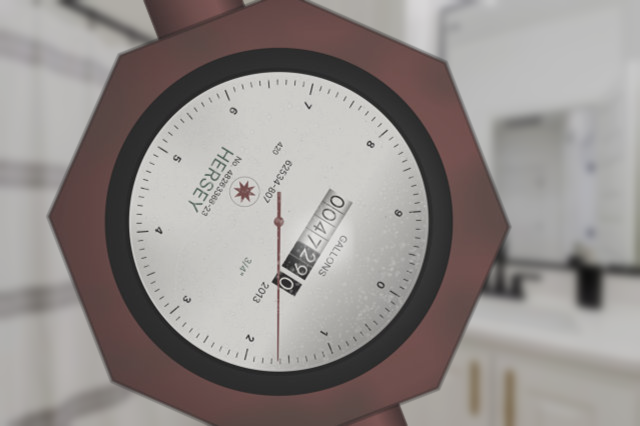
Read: 47291.6gal
